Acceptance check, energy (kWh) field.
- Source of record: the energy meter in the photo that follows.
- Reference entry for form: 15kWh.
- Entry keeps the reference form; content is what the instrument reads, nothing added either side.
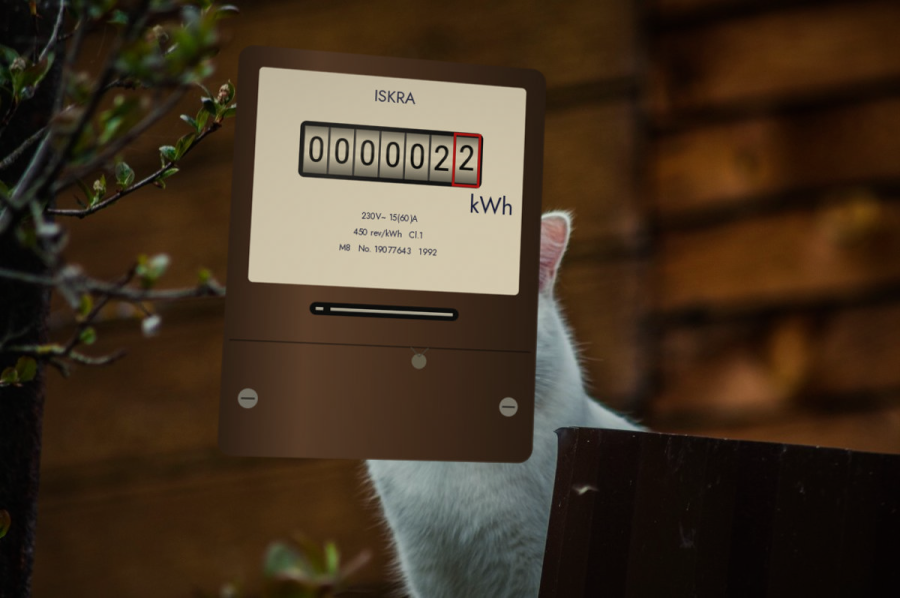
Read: 2.2kWh
